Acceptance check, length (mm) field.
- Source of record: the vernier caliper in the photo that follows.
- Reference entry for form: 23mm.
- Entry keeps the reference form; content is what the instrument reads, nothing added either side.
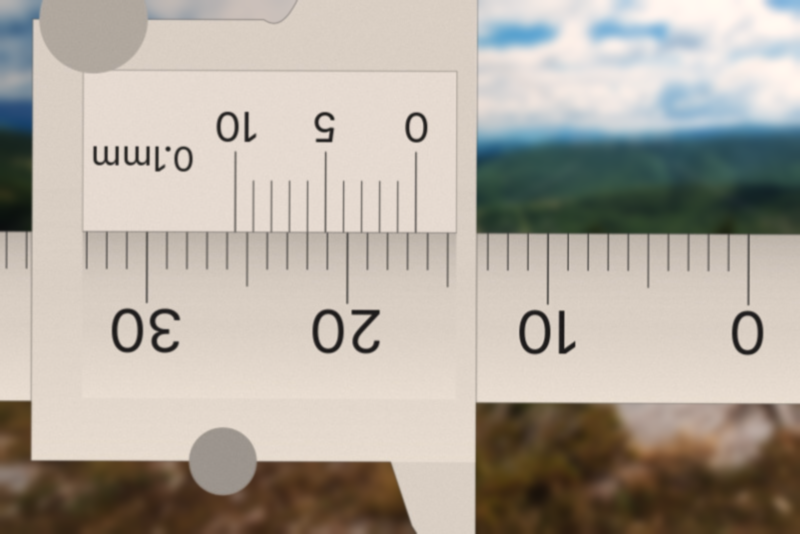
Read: 16.6mm
